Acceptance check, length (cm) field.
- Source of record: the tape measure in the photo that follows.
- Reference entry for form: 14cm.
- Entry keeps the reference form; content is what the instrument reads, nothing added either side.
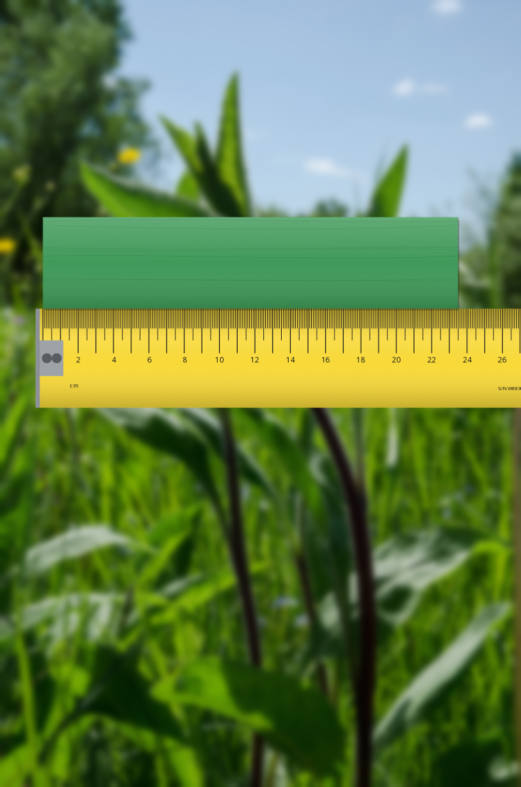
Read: 23.5cm
